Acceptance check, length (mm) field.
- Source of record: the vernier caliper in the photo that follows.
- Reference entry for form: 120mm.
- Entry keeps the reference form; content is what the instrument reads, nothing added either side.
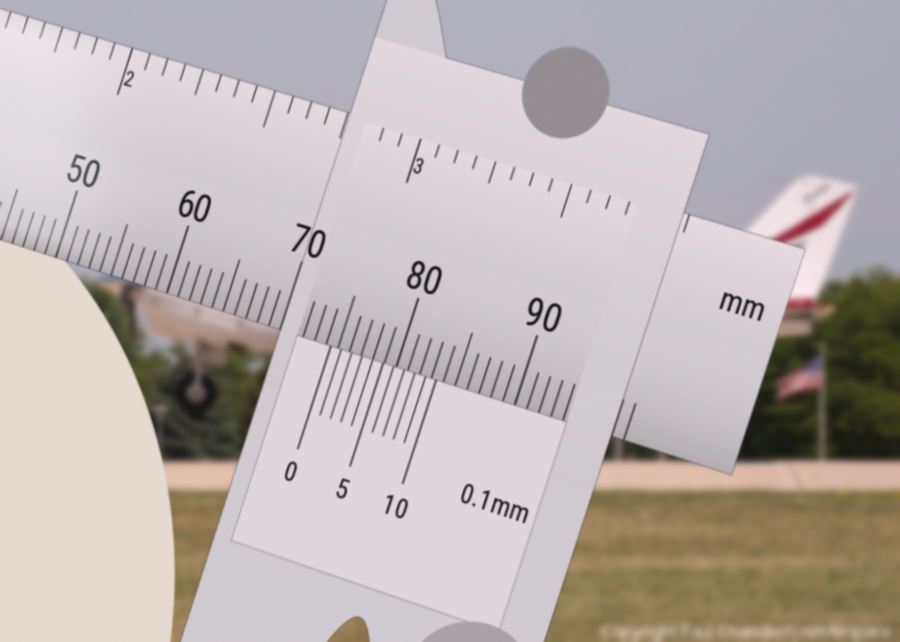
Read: 74.4mm
